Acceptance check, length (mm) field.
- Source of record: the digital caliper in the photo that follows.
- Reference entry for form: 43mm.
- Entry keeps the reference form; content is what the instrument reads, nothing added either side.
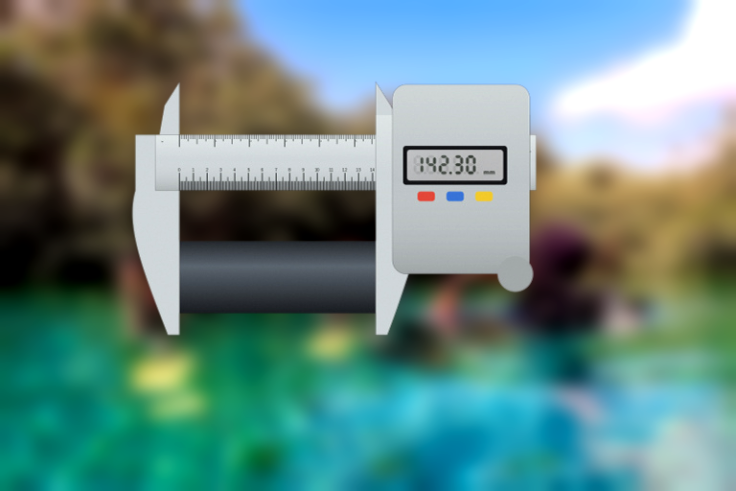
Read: 142.30mm
